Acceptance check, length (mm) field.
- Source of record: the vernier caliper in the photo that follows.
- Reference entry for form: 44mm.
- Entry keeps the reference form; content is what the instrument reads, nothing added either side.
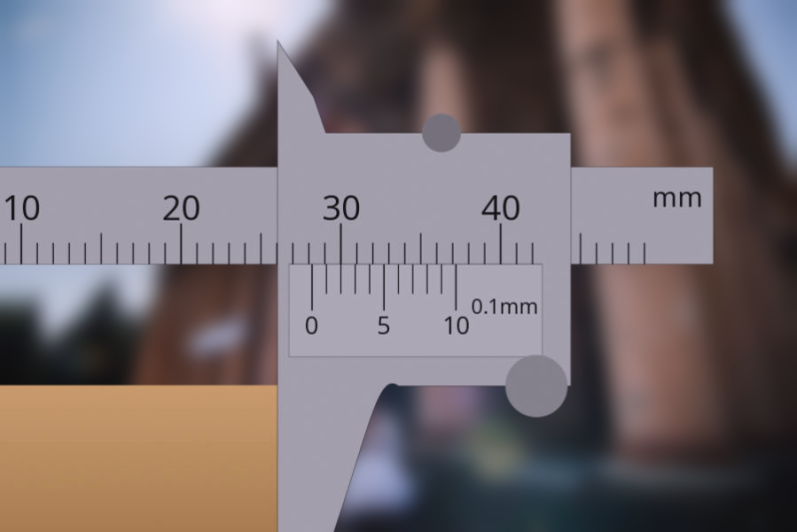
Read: 28.2mm
